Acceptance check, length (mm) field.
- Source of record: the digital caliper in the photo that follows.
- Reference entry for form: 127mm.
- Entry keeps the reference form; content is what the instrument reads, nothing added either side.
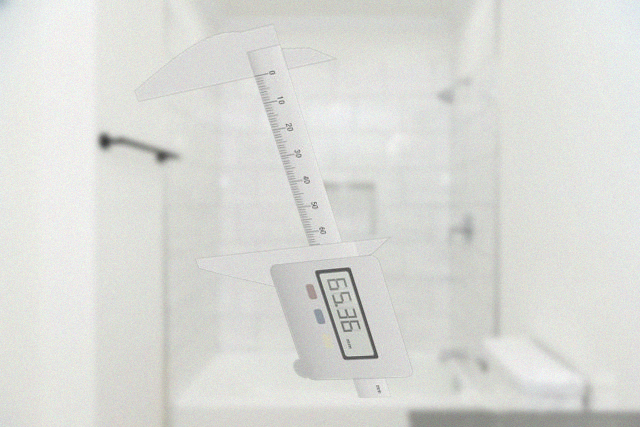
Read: 65.36mm
